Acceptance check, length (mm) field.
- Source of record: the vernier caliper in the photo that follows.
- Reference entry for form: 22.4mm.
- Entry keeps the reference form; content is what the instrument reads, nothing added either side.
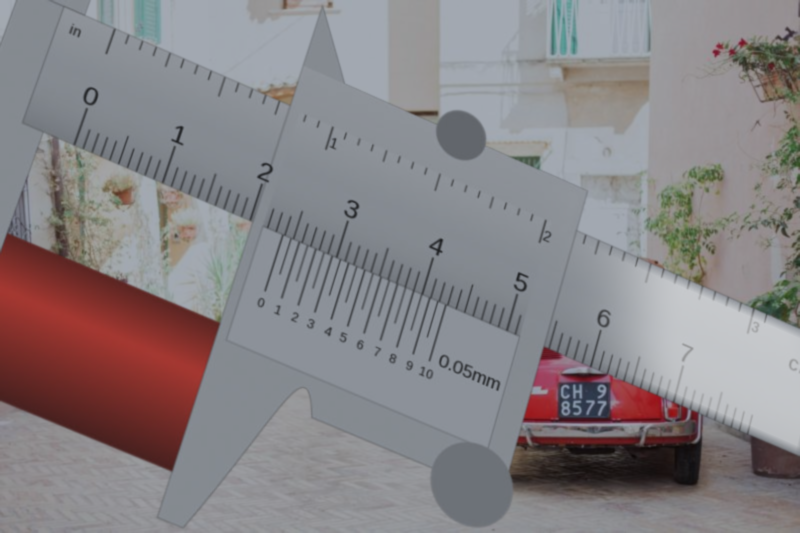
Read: 23.8mm
